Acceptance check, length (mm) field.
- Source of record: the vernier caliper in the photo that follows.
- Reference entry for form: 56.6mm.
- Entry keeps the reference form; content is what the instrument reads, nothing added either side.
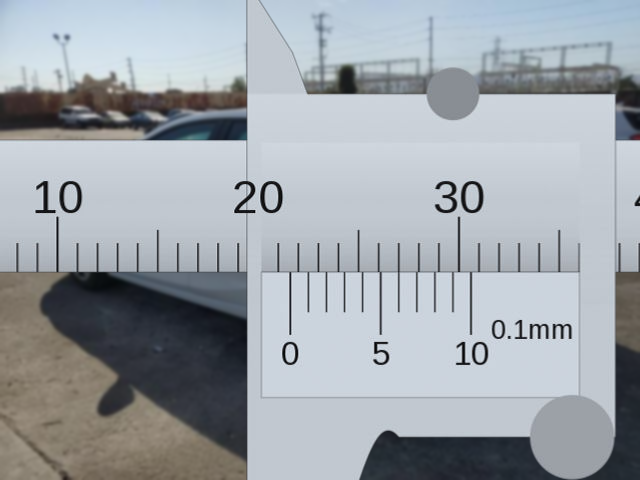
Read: 21.6mm
